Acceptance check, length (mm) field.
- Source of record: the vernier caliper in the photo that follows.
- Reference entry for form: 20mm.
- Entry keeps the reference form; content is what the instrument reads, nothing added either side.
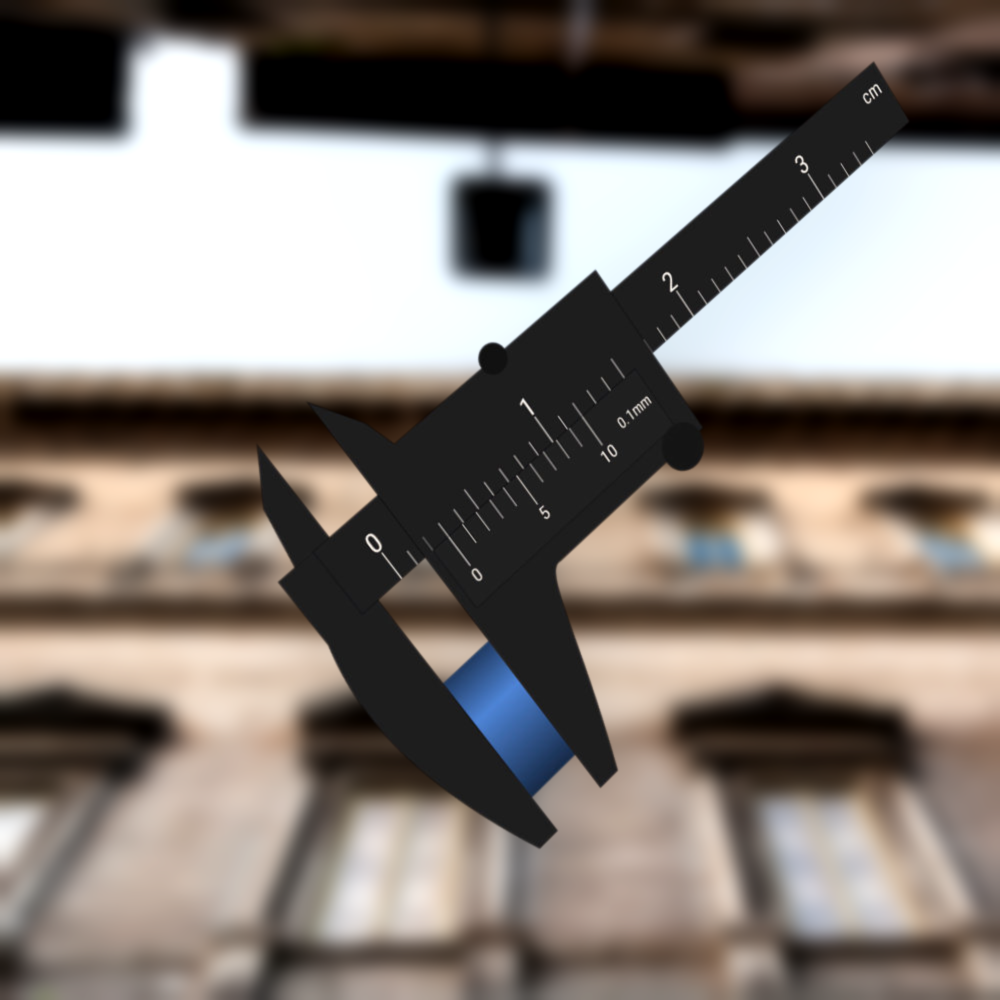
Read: 3.0mm
